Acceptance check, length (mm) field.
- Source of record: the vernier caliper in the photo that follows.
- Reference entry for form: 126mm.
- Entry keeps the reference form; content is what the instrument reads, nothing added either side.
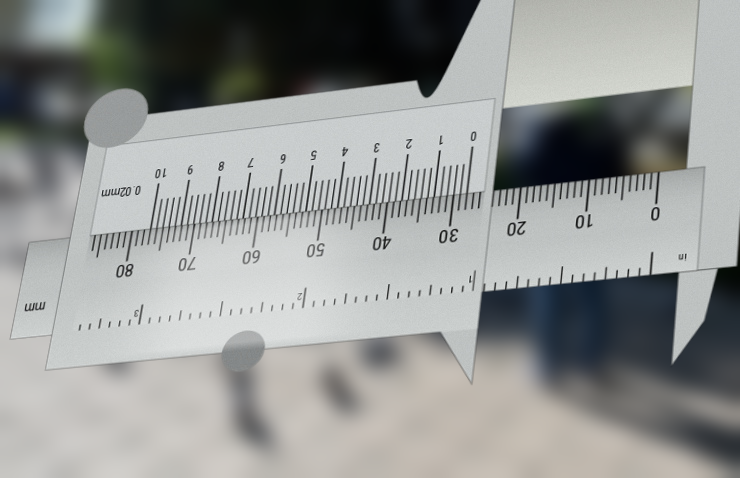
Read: 28.0mm
